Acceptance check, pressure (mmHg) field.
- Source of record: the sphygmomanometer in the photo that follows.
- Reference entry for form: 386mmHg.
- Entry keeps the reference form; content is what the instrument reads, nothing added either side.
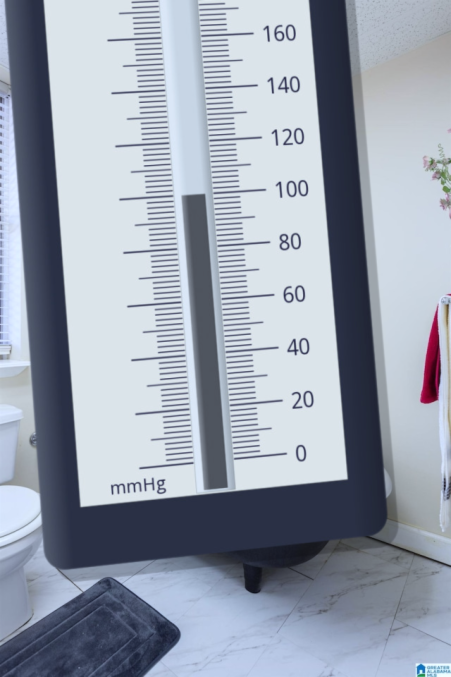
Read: 100mmHg
